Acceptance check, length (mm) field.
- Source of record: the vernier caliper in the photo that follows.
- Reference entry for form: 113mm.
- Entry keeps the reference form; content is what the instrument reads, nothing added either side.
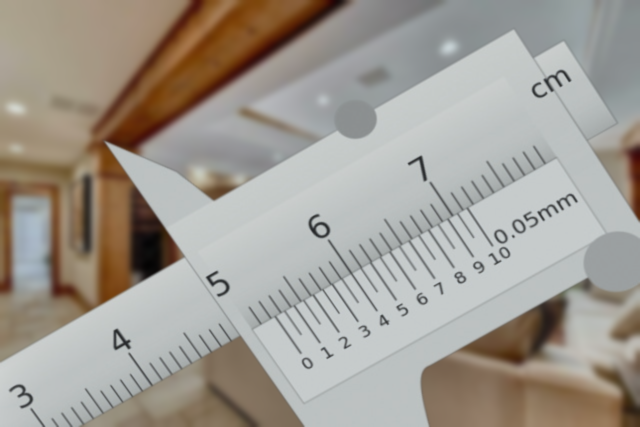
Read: 52.4mm
